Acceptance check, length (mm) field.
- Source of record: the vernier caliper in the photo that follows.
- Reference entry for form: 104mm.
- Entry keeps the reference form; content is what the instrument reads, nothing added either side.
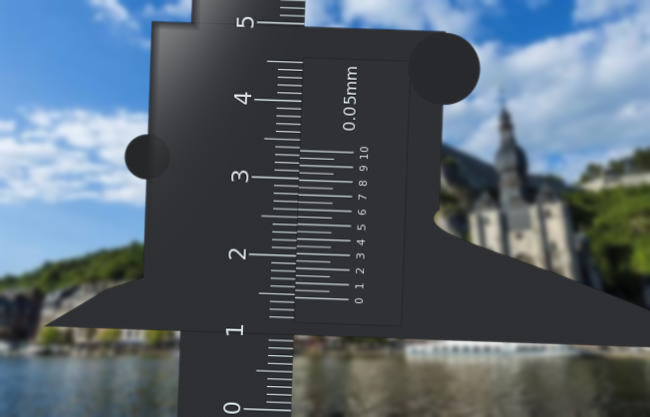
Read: 14.6mm
